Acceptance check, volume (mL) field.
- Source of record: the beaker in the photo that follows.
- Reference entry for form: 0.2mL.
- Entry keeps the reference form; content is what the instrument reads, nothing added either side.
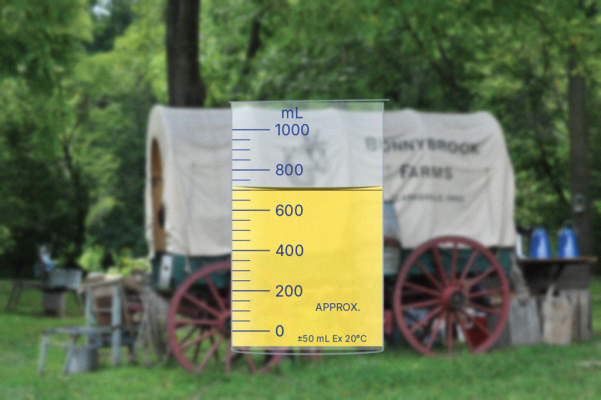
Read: 700mL
